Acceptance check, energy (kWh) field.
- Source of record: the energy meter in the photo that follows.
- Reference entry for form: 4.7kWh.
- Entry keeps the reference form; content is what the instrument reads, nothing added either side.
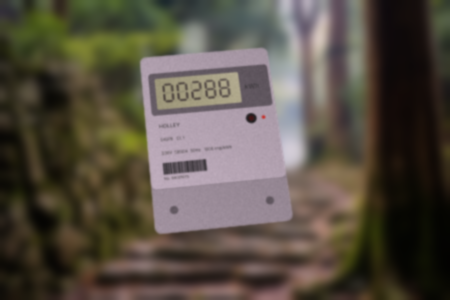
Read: 288kWh
